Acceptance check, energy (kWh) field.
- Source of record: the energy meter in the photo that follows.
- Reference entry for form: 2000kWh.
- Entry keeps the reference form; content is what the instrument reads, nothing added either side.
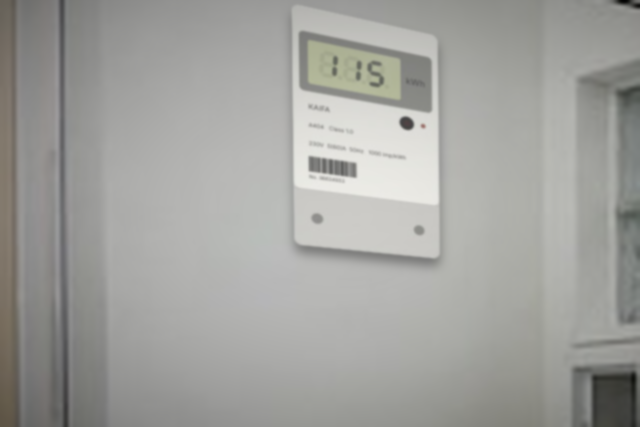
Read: 115kWh
